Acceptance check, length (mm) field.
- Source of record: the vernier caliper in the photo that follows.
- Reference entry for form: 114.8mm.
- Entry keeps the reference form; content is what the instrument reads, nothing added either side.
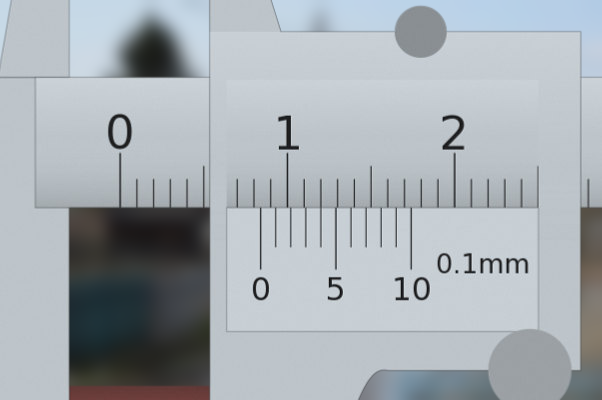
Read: 8.4mm
